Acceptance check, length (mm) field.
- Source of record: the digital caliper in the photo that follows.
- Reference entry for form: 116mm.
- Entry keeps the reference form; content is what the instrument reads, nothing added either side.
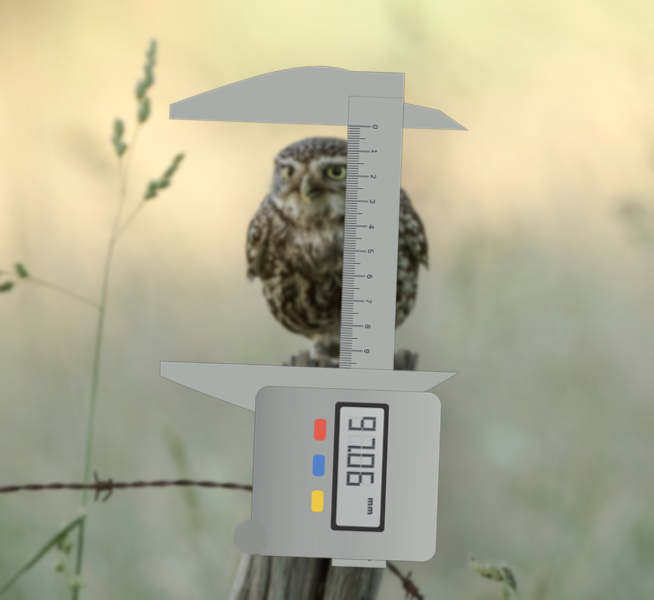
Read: 97.06mm
